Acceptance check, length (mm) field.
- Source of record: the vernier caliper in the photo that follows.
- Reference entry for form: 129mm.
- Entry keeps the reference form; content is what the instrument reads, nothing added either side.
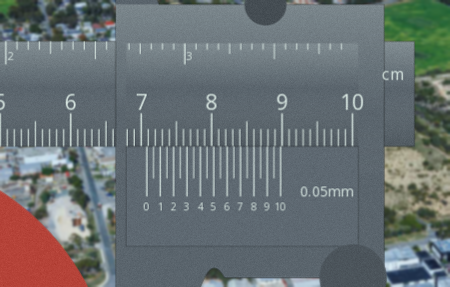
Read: 70.8mm
